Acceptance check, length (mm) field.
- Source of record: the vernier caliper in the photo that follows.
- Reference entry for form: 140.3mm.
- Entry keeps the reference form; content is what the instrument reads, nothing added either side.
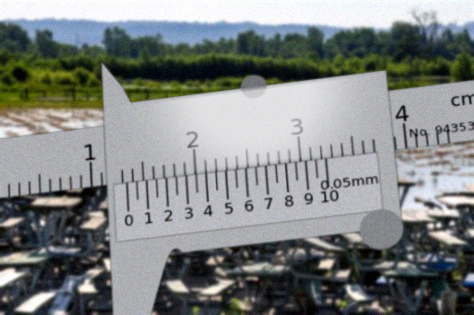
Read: 13.4mm
